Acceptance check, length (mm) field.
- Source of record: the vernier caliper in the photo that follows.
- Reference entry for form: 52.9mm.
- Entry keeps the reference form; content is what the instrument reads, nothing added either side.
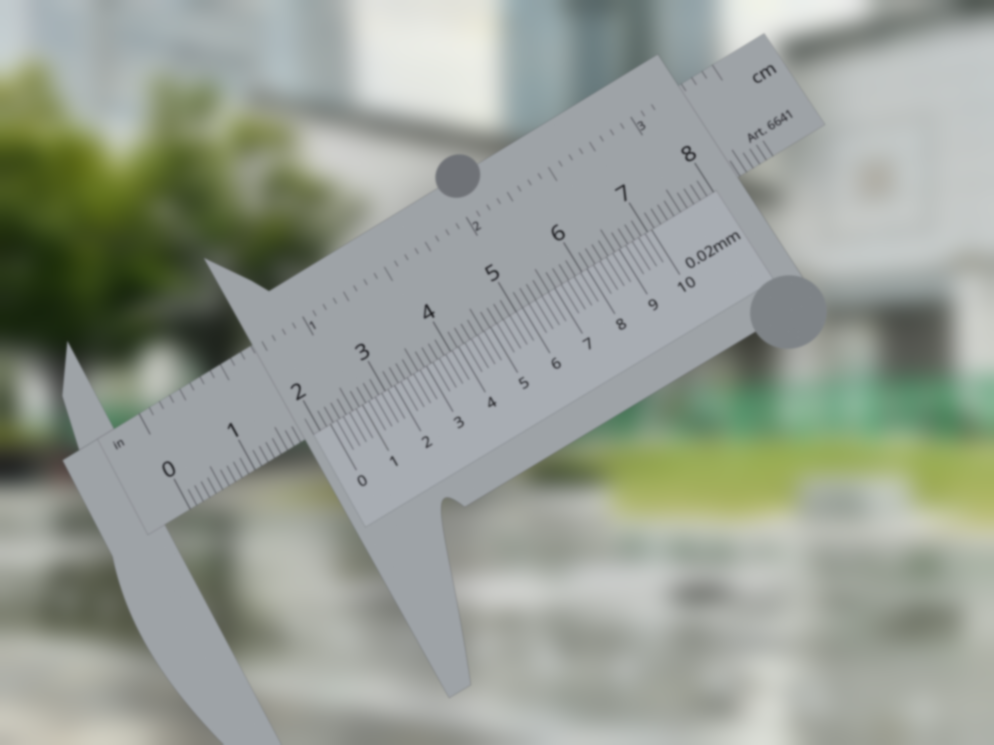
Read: 21.6mm
